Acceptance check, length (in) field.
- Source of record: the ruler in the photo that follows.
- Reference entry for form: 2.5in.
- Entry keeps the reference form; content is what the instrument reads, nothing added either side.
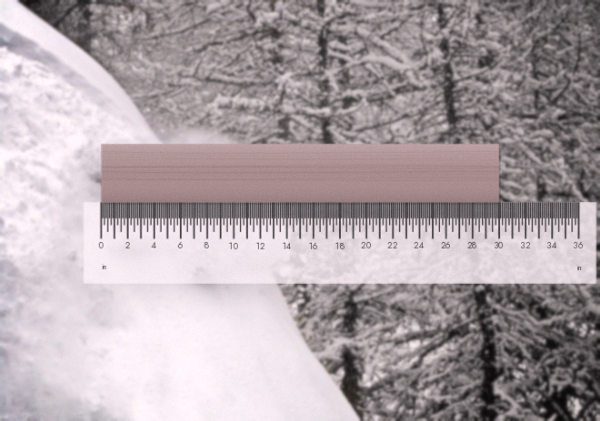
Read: 30in
